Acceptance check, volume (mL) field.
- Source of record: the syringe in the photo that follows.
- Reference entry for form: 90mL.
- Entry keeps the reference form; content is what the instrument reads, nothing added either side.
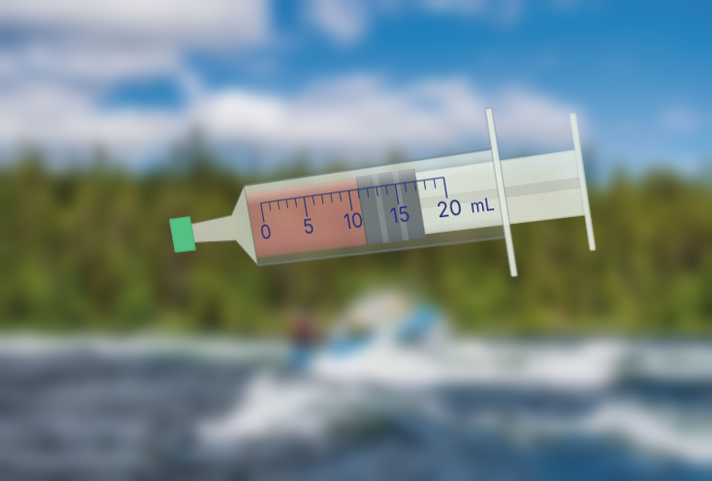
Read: 11mL
